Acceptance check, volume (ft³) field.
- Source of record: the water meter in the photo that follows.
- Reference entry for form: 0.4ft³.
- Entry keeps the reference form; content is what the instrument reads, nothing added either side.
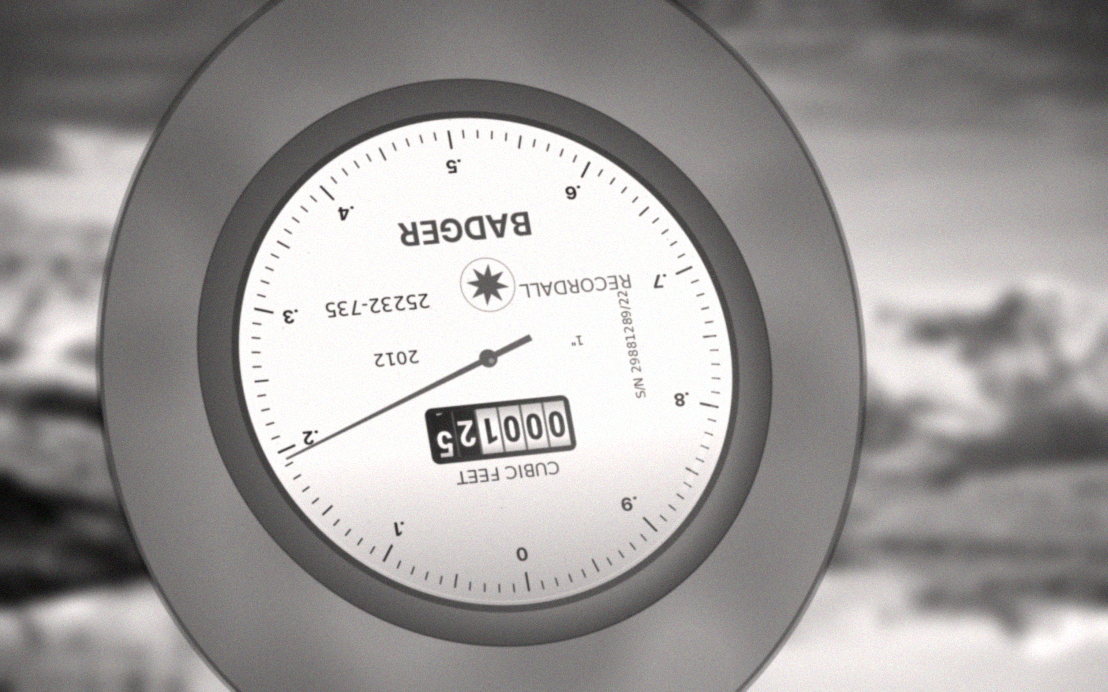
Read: 125.19ft³
